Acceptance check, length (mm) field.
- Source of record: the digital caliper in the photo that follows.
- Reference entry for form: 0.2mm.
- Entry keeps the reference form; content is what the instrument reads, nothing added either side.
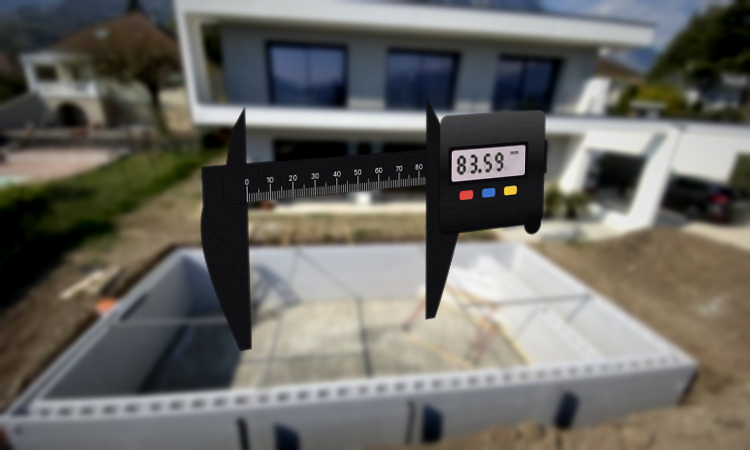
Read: 83.59mm
